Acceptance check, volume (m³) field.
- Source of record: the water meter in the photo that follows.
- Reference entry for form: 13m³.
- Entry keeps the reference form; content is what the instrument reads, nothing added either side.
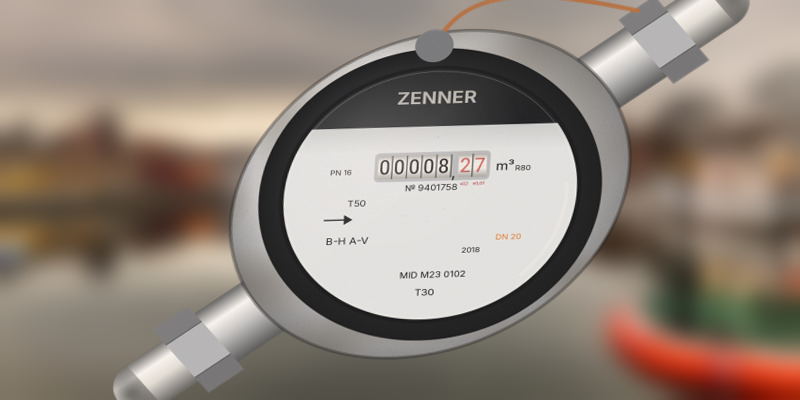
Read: 8.27m³
